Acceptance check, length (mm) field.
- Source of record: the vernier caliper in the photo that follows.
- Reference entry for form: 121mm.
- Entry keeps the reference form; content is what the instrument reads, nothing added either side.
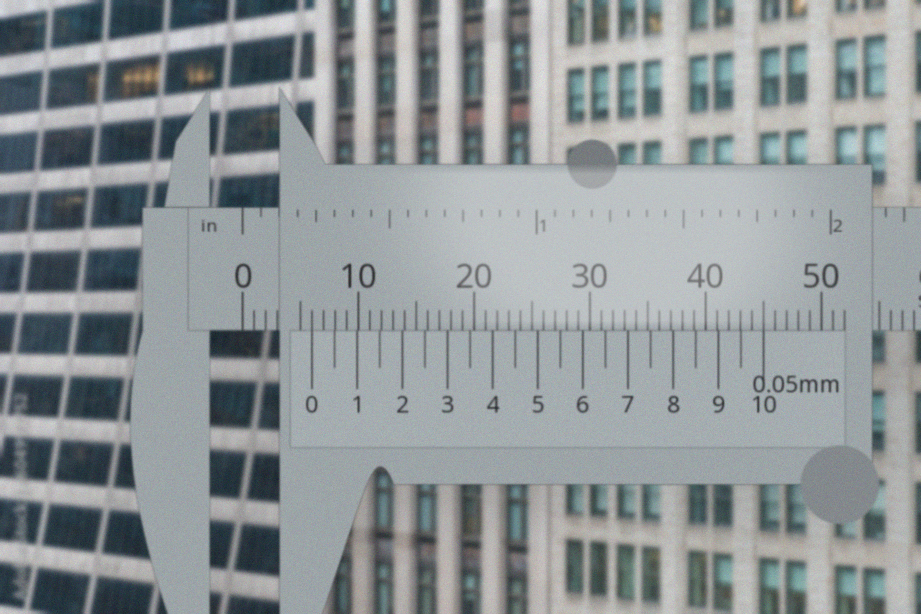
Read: 6.0mm
